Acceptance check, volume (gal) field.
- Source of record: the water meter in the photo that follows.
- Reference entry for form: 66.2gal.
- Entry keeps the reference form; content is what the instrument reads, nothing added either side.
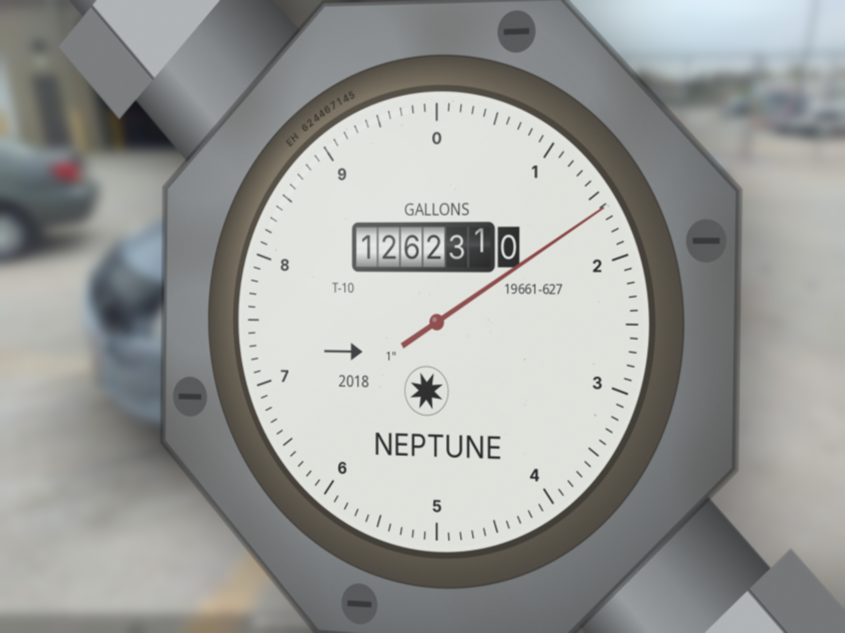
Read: 1262311.6gal
